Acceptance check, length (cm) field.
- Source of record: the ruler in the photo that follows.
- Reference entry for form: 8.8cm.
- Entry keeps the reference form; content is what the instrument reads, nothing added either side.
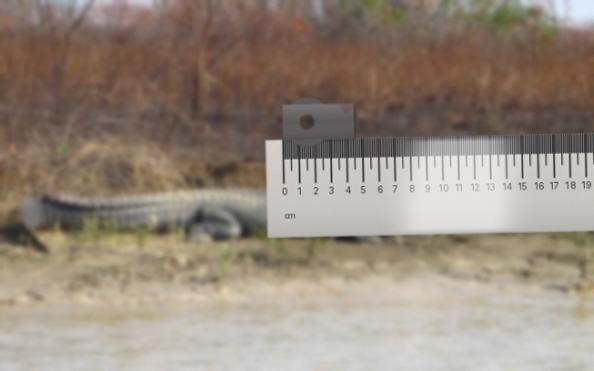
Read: 4.5cm
